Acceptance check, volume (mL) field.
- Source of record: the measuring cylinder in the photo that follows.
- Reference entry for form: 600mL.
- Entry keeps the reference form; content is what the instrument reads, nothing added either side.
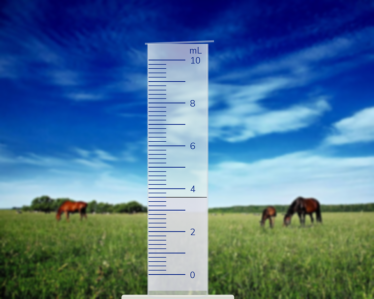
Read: 3.6mL
